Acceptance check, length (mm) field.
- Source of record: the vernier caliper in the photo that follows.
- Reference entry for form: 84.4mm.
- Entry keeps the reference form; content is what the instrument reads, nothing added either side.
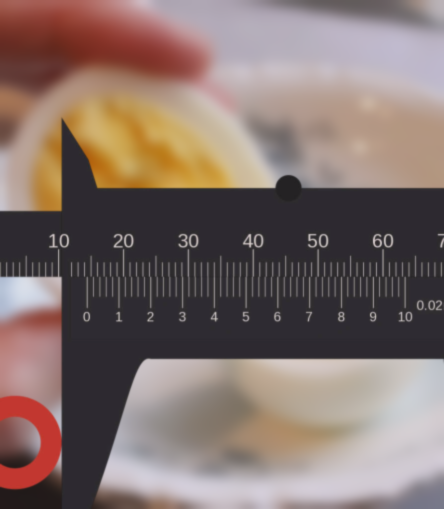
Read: 14.4mm
